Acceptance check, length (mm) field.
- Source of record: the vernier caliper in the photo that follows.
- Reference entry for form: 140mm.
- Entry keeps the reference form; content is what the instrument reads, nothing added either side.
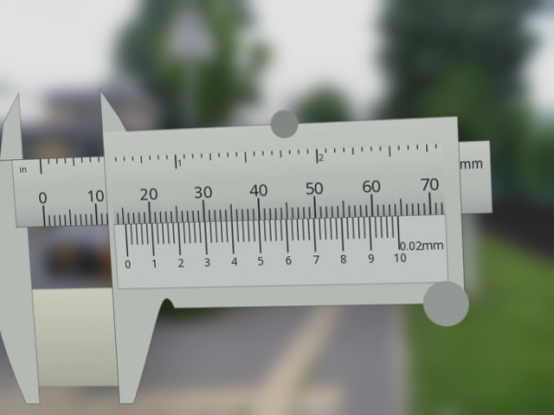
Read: 15.4mm
